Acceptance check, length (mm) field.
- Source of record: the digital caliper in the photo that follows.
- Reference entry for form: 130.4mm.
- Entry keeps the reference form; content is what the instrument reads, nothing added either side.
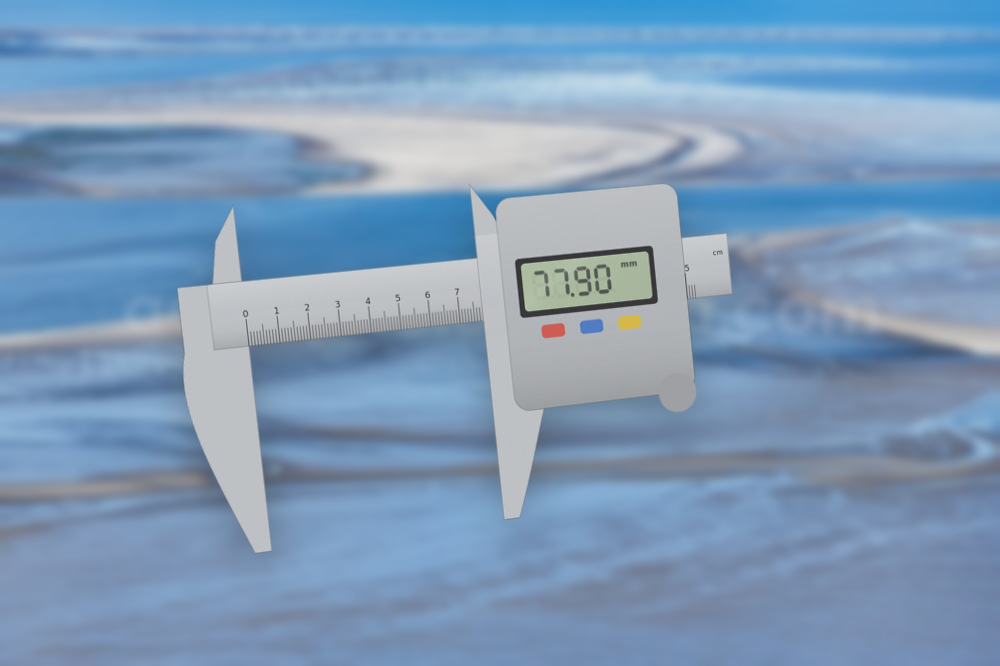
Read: 77.90mm
